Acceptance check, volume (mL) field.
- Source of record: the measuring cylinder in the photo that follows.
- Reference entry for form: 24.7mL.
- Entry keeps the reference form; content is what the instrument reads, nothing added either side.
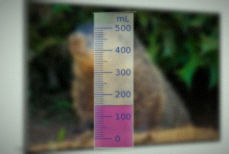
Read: 150mL
